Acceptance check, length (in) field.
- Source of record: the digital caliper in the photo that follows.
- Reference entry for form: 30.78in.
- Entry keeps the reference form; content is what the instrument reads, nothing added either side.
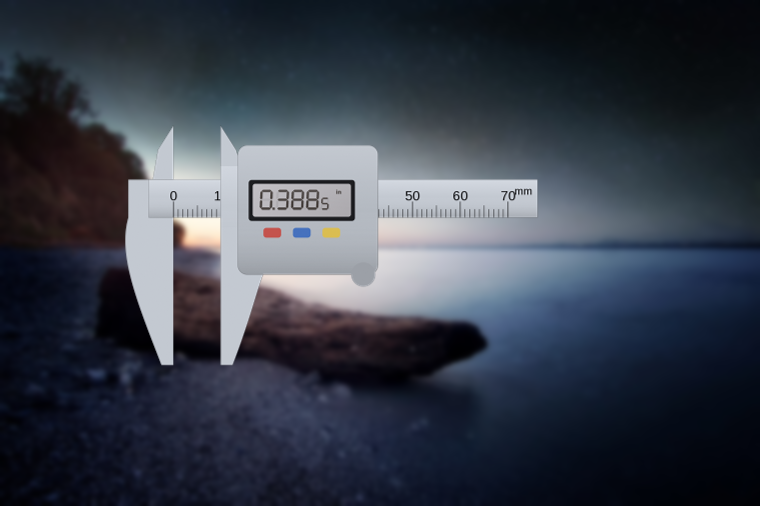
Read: 0.3885in
